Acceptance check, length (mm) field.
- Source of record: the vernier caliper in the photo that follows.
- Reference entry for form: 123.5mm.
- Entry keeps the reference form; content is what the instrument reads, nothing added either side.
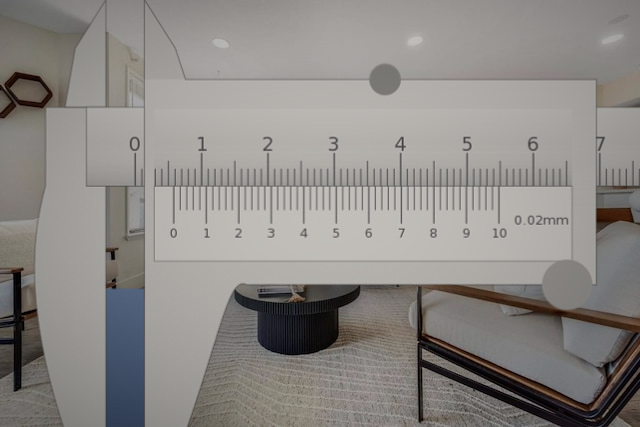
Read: 5.8mm
